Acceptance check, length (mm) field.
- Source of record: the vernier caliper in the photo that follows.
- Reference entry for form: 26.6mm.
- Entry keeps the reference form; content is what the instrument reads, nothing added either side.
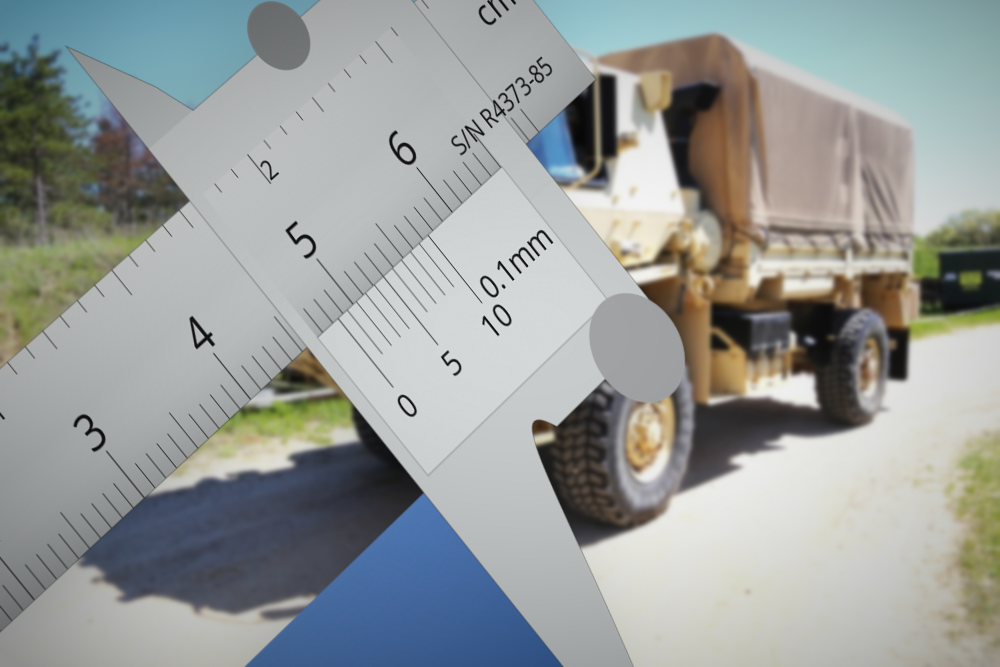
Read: 48.5mm
